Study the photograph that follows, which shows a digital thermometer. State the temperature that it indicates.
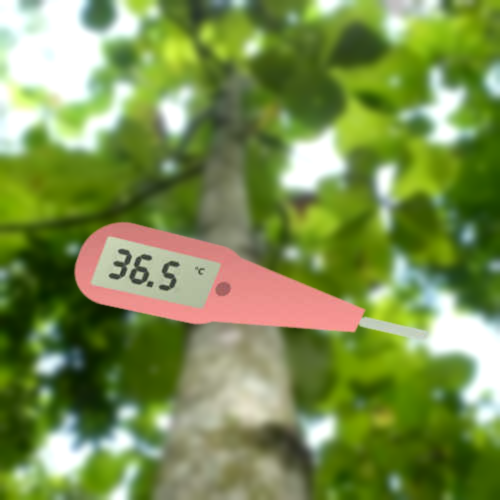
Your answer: 36.5 °C
